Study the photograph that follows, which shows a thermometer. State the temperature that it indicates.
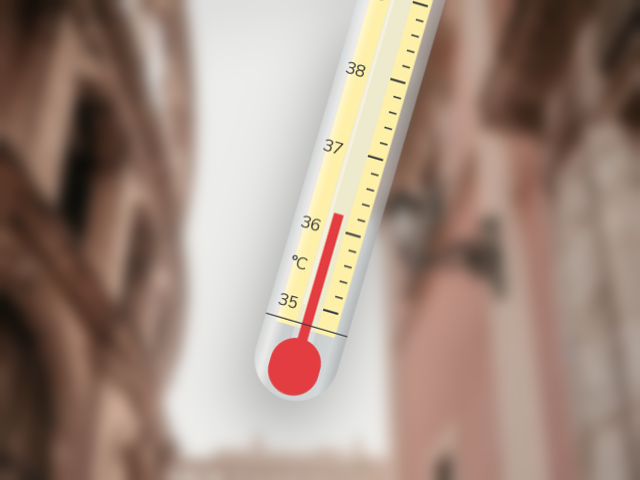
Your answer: 36.2 °C
